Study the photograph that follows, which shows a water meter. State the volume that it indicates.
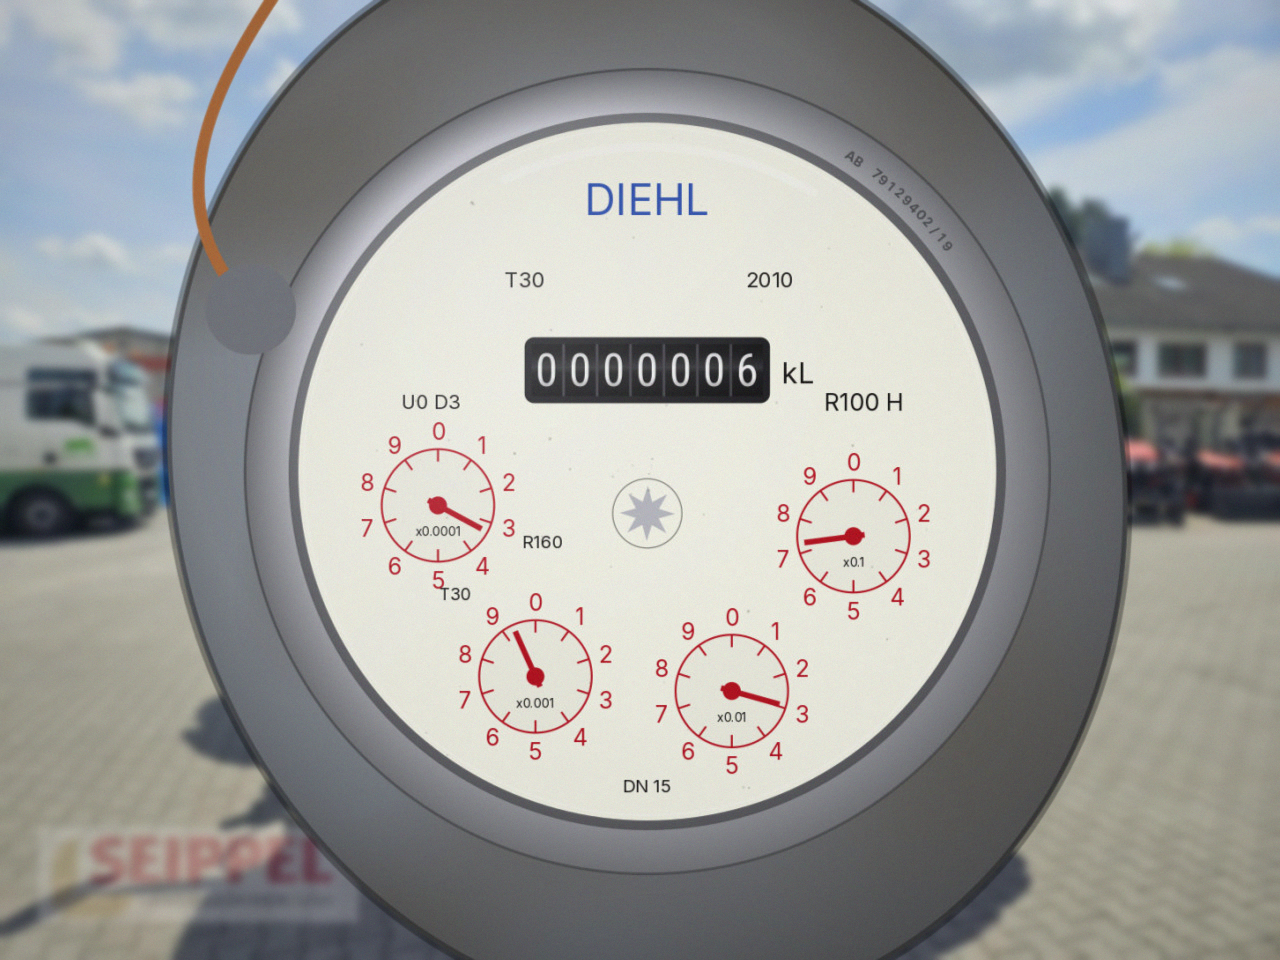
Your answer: 6.7293 kL
